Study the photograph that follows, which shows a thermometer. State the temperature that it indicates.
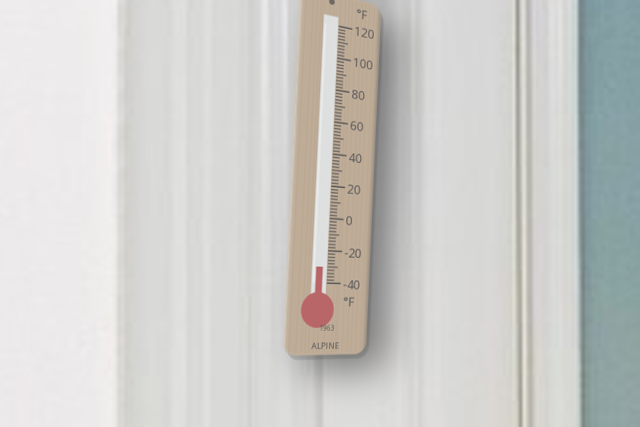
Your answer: -30 °F
